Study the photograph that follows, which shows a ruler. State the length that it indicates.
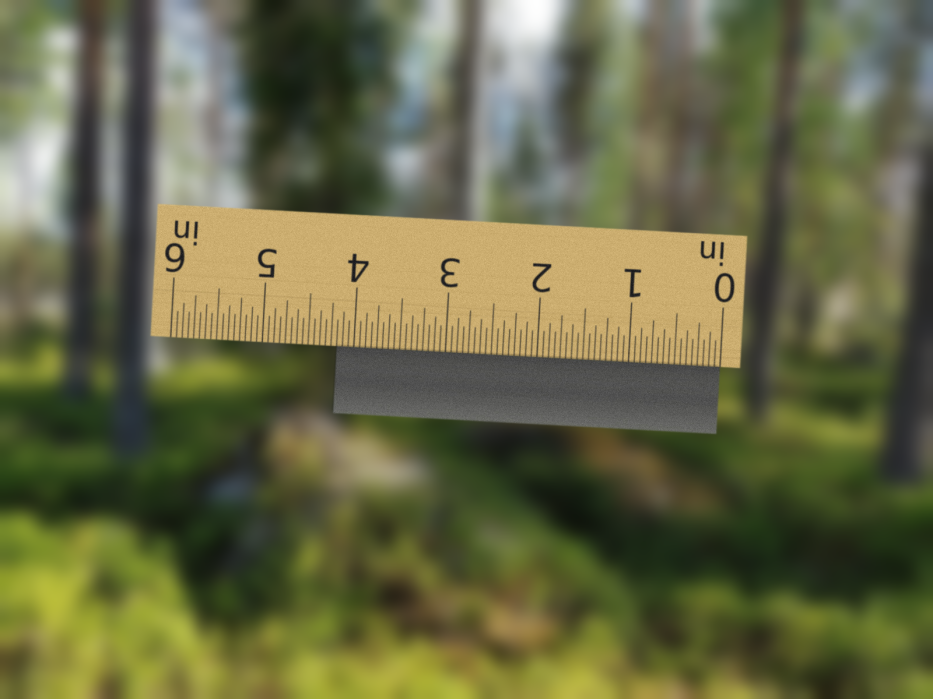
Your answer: 4.1875 in
